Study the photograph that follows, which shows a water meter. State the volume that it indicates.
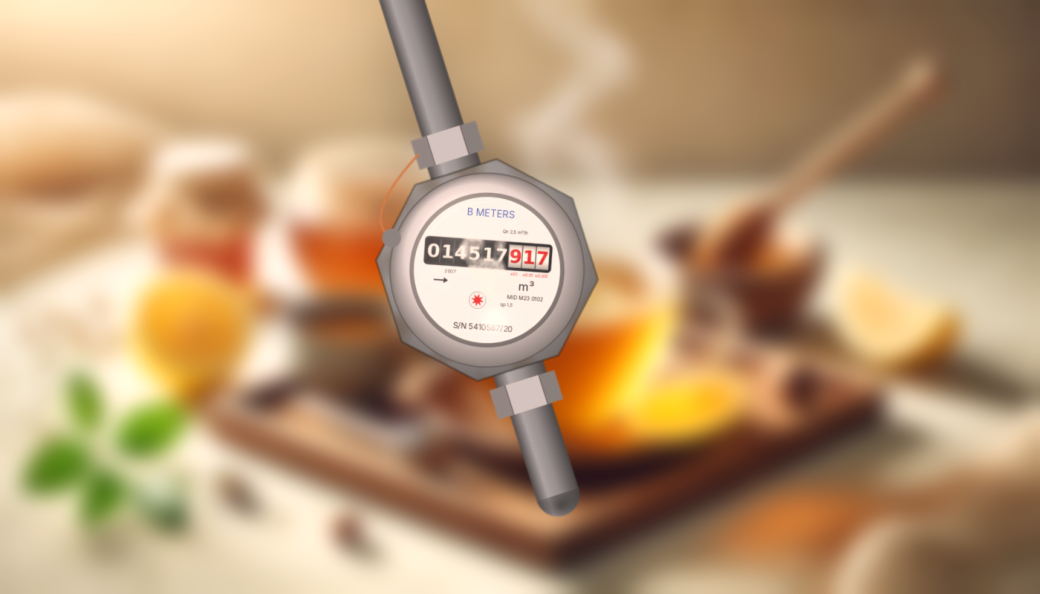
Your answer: 14517.917 m³
